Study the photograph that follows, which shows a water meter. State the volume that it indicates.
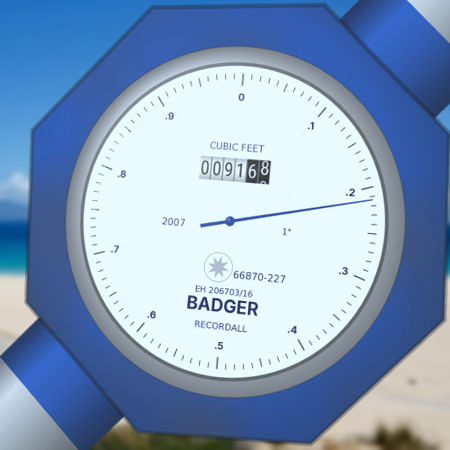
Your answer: 9168.21 ft³
